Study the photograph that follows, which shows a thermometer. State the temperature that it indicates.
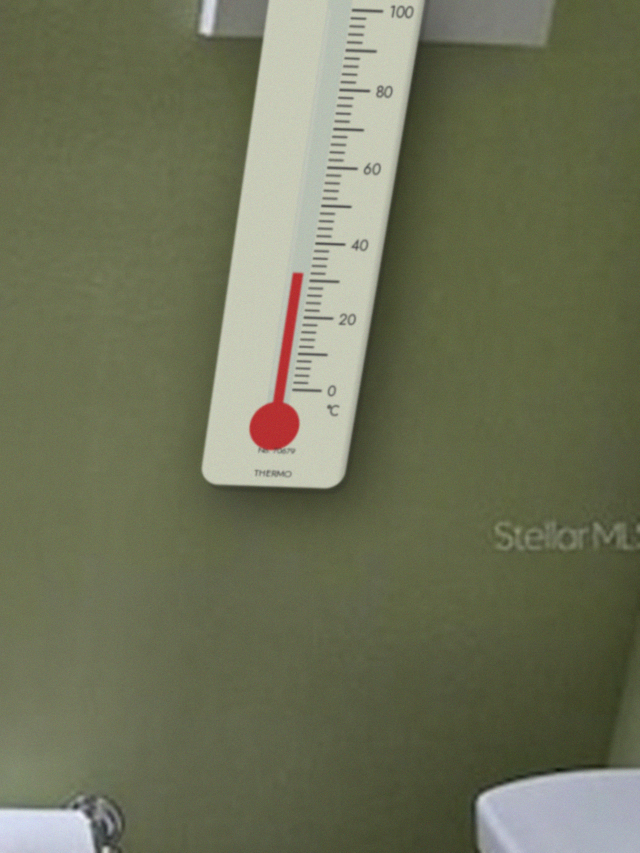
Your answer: 32 °C
